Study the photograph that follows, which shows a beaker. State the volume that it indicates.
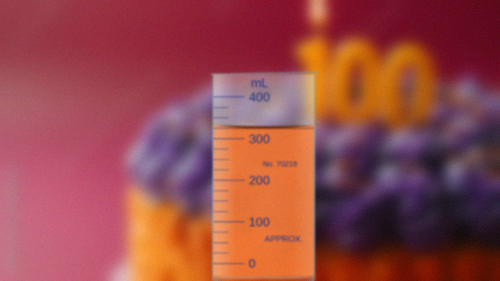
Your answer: 325 mL
